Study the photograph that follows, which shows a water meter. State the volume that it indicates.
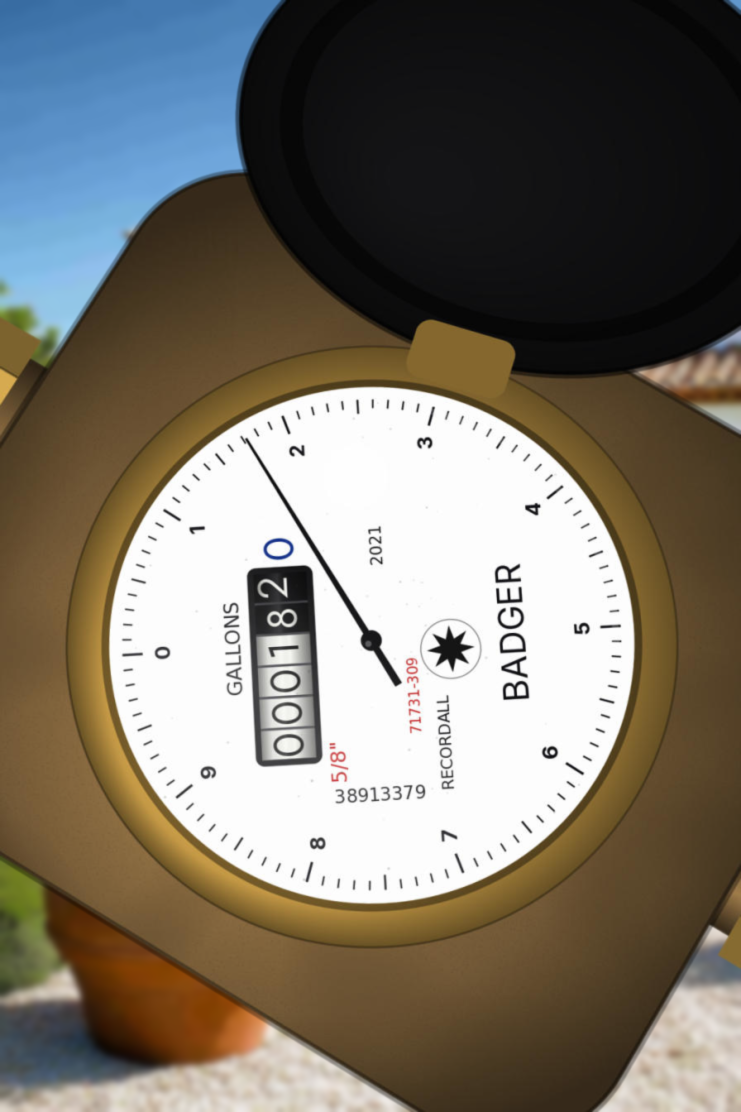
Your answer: 1821.7 gal
